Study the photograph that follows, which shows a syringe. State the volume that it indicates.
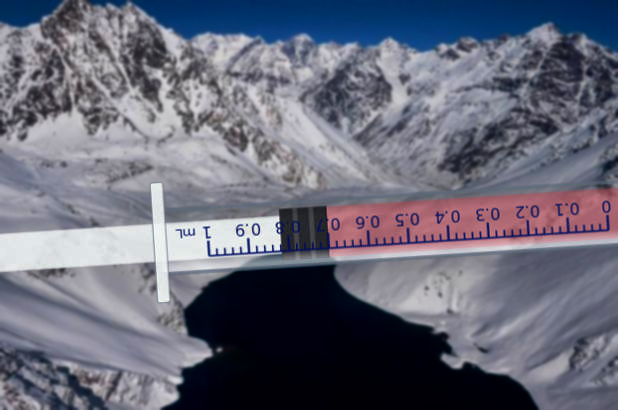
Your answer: 0.7 mL
